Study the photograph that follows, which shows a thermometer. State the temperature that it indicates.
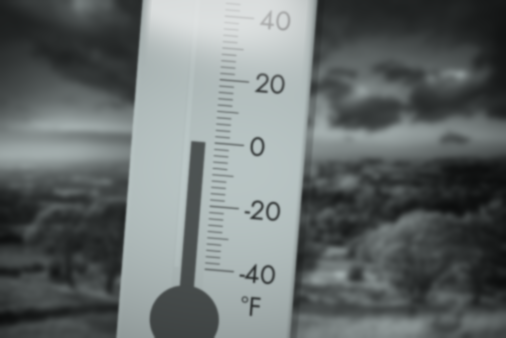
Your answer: 0 °F
